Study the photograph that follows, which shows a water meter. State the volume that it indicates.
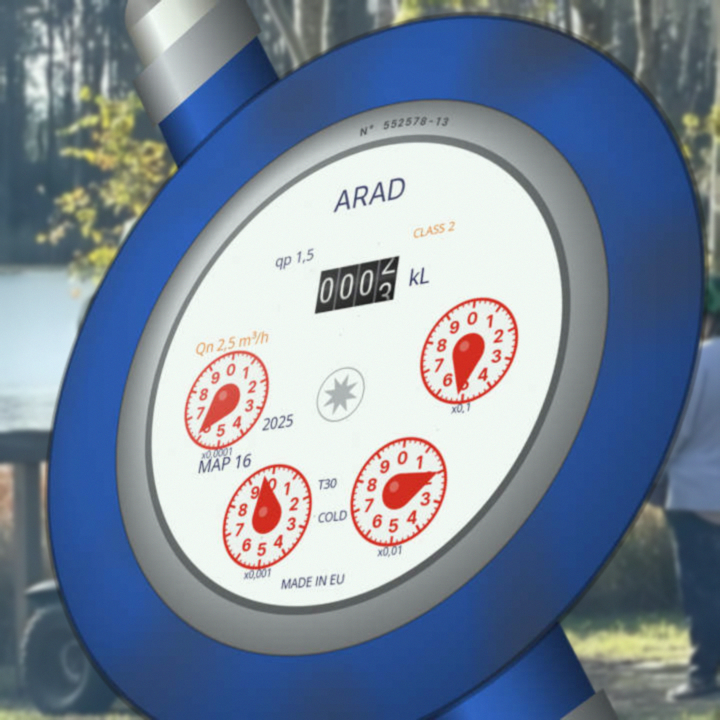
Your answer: 2.5196 kL
